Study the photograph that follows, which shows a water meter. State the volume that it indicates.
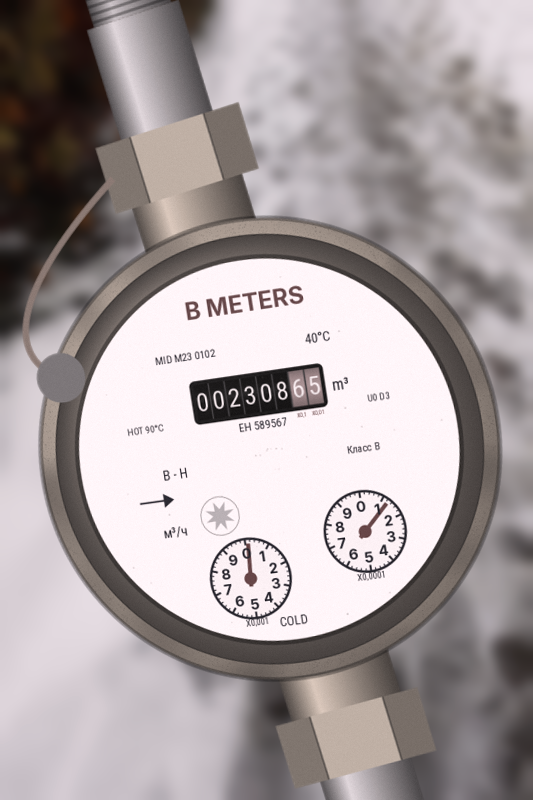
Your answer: 2308.6501 m³
